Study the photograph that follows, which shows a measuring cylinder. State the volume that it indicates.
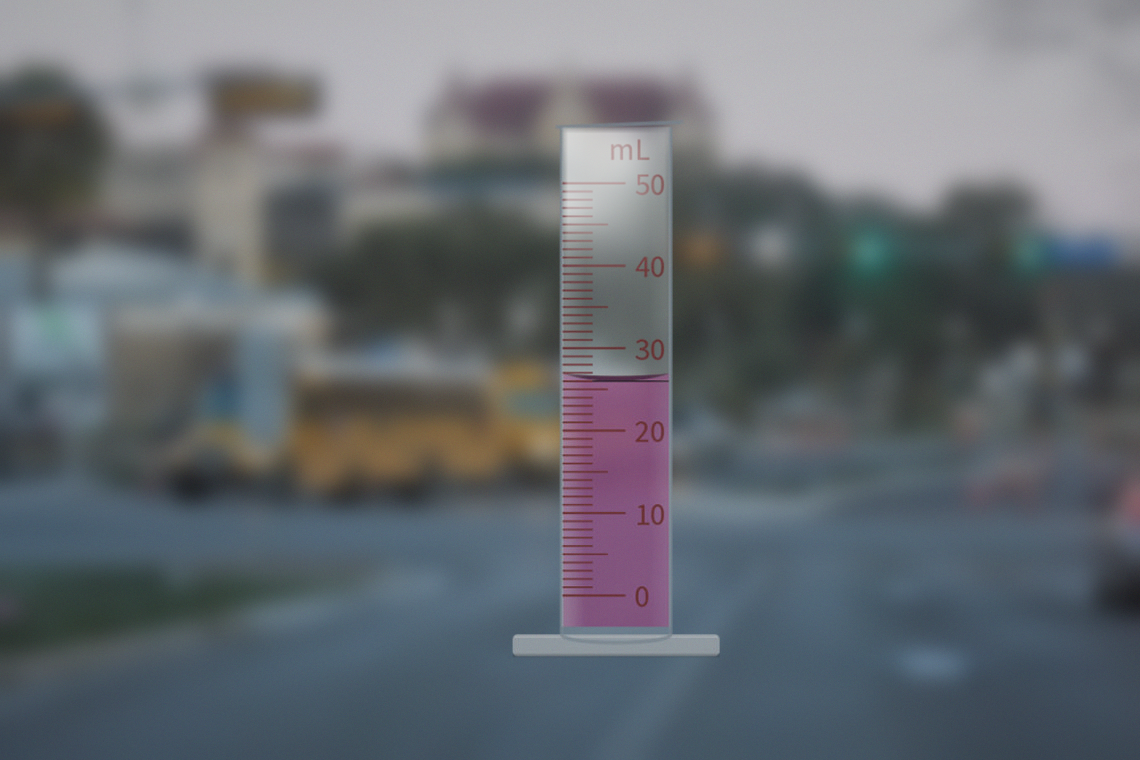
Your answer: 26 mL
